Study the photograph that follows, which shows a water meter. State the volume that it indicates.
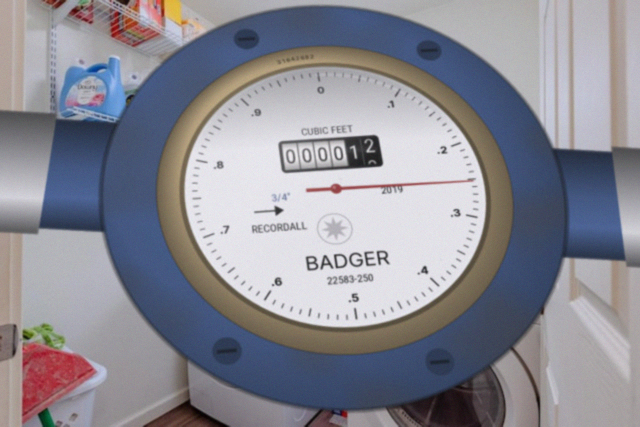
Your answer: 12.25 ft³
